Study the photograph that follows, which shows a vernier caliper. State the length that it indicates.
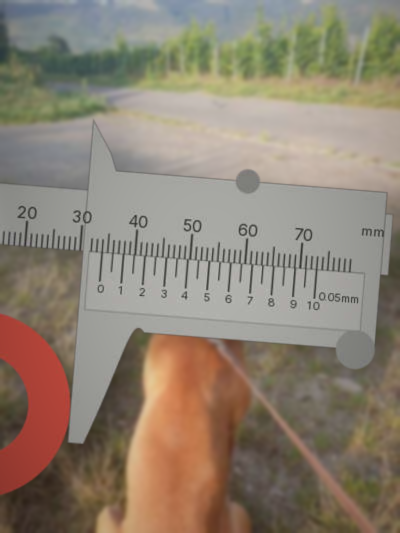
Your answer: 34.0 mm
